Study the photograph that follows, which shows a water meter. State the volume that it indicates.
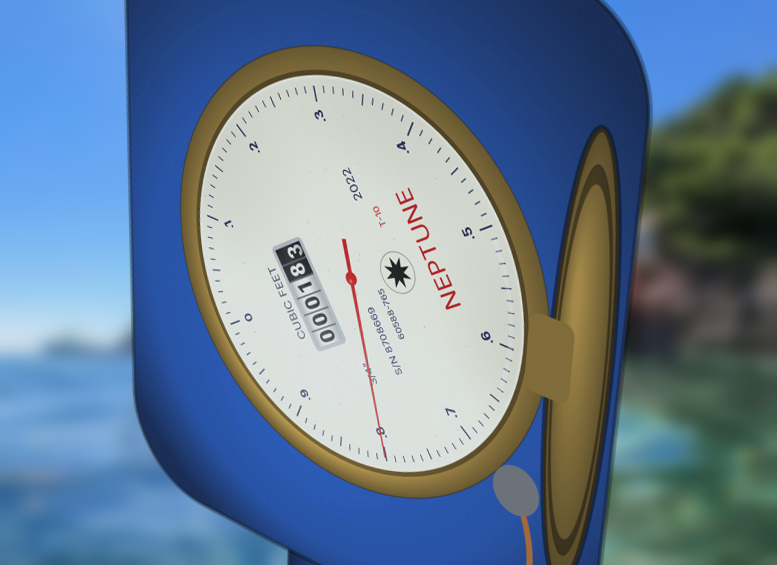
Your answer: 182.80 ft³
